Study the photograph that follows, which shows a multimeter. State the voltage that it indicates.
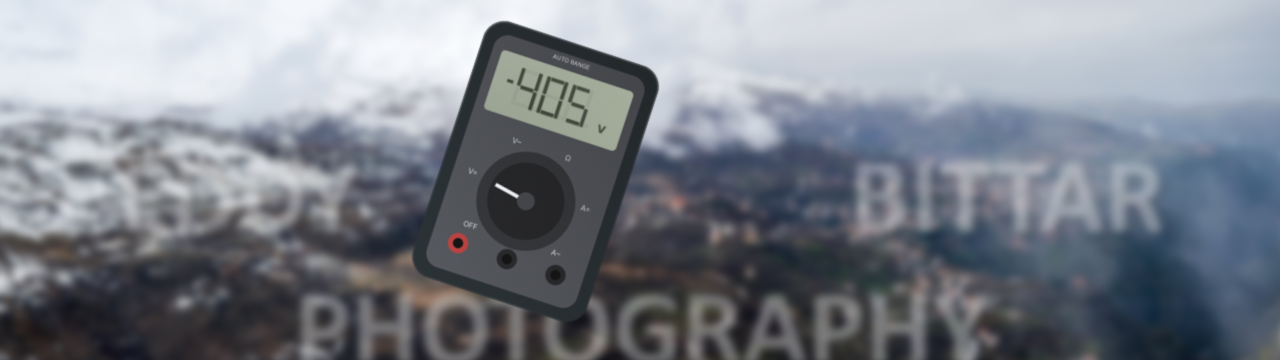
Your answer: -405 V
